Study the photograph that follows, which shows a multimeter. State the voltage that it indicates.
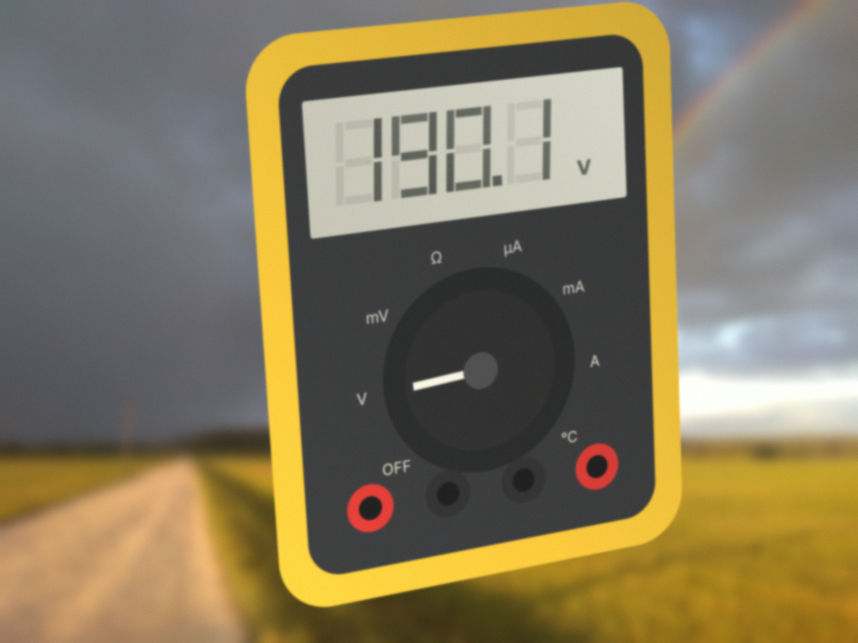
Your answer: 190.1 V
